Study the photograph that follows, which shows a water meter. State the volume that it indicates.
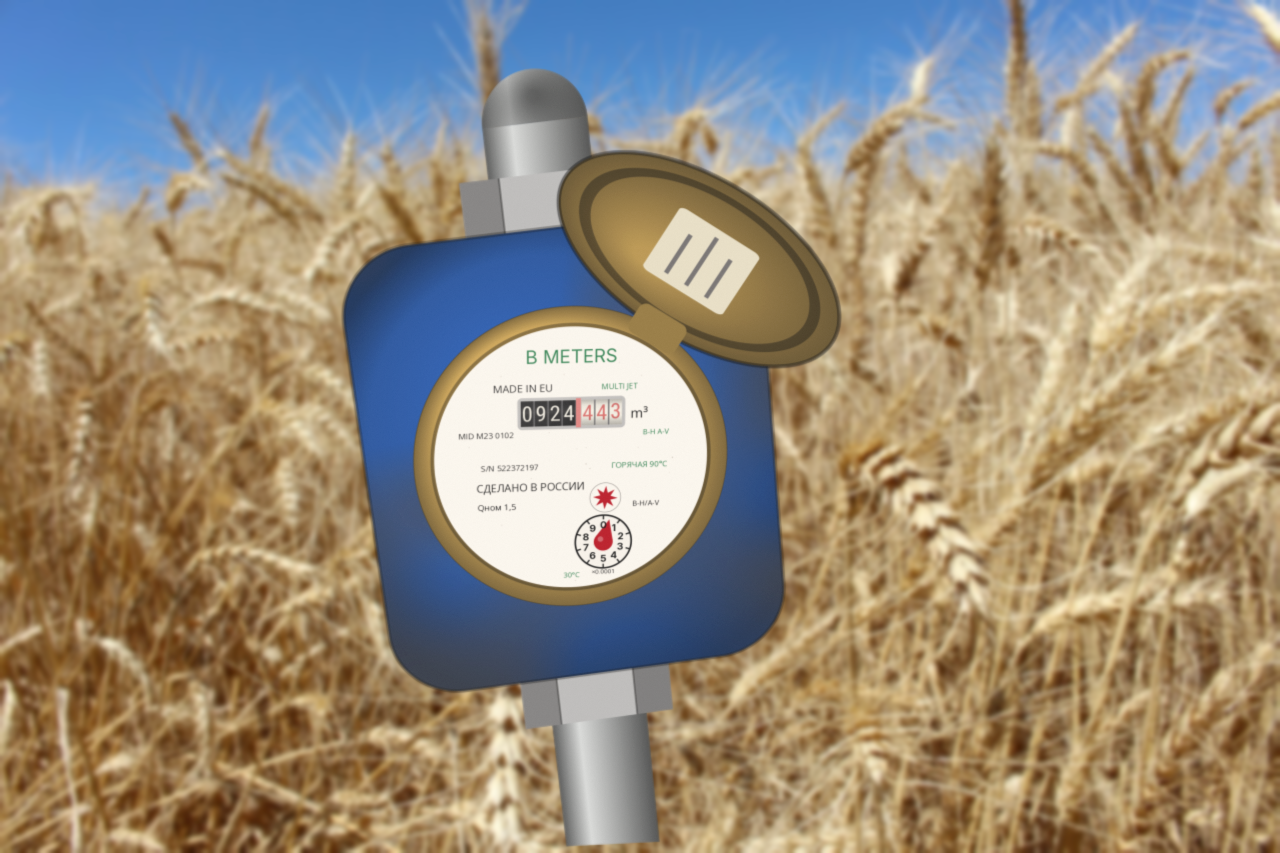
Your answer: 924.4430 m³
